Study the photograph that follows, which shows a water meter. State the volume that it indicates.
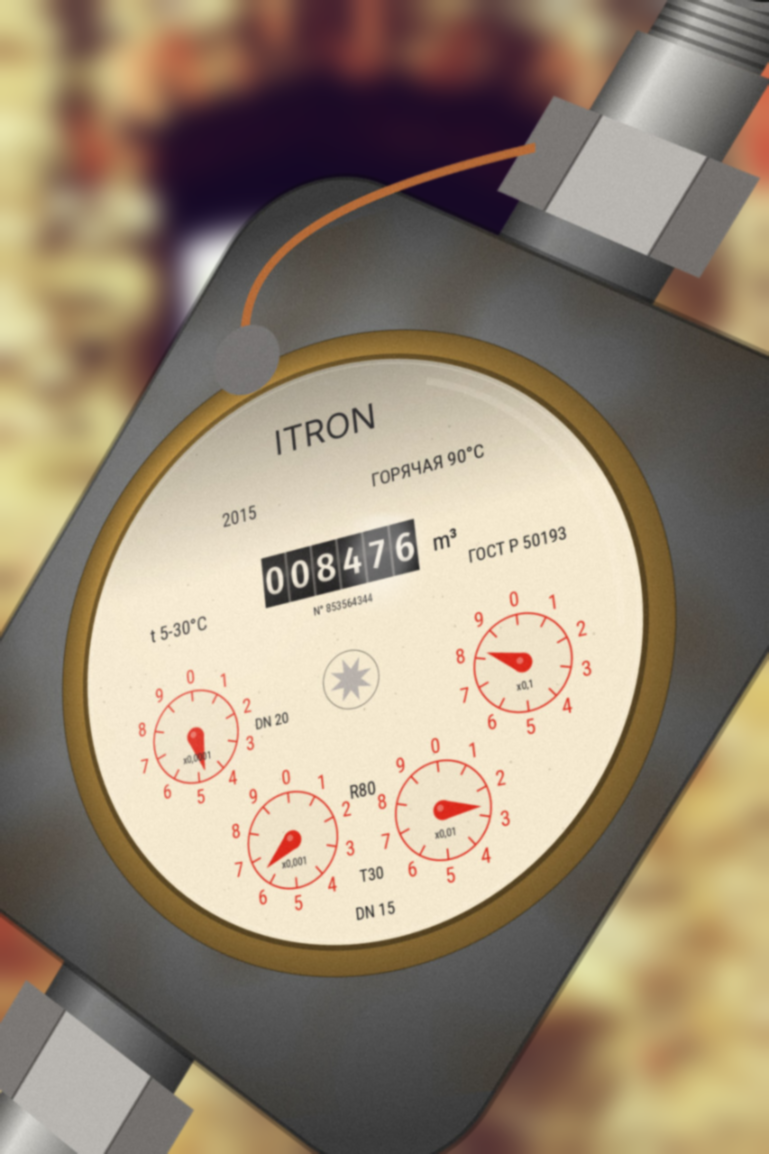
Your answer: 8476.8264 m³
